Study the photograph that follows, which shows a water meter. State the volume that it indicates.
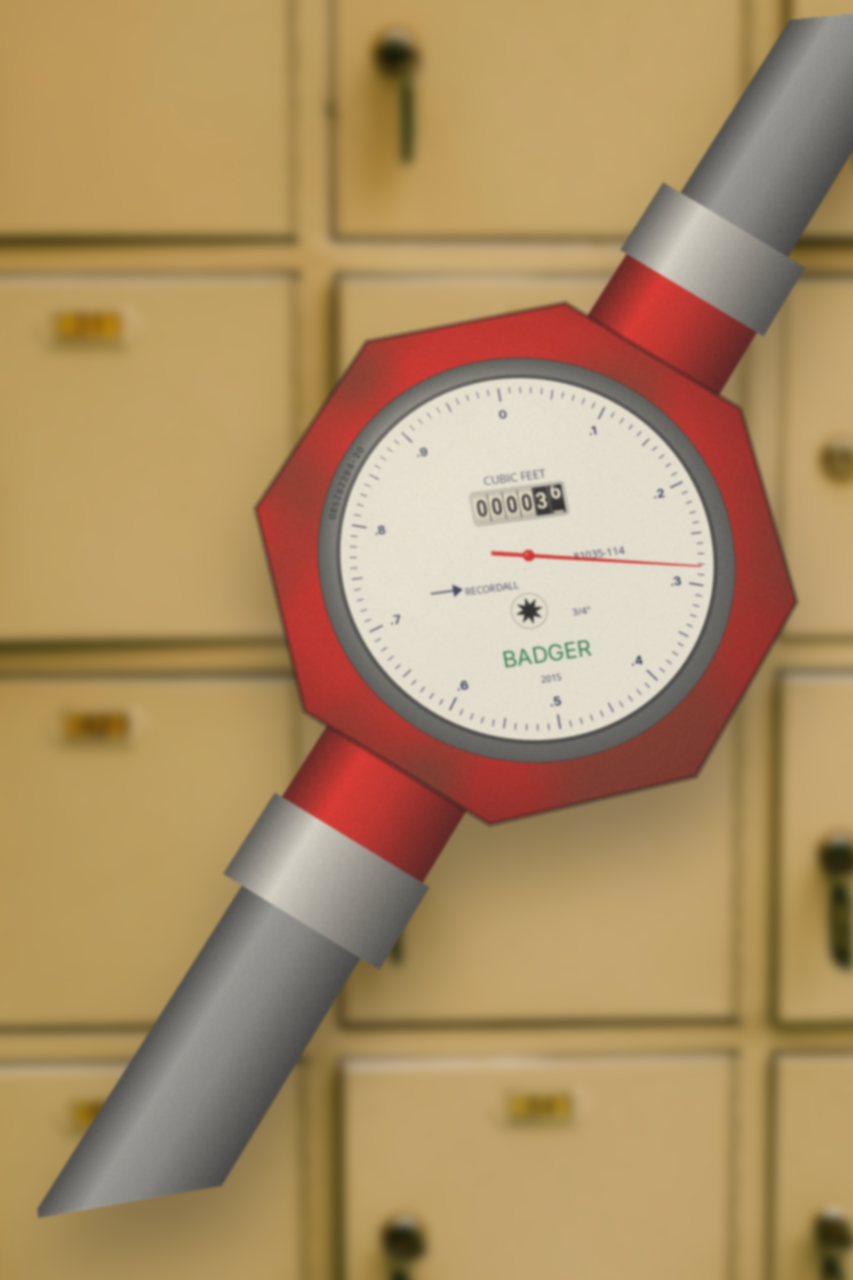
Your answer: 36.28 ft³
